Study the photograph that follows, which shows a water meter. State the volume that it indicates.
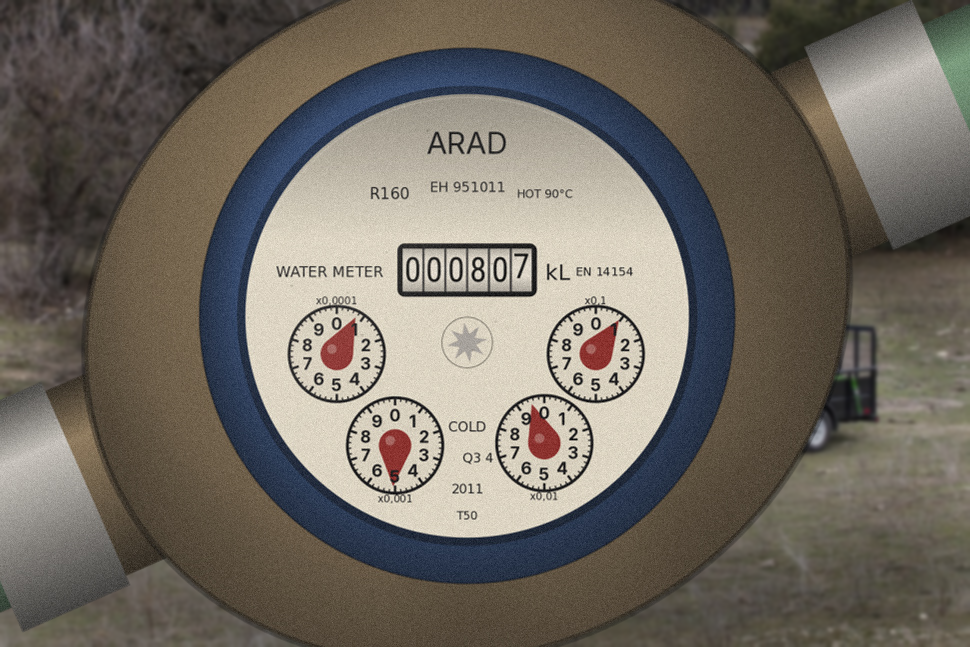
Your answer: 807.0950 kL
